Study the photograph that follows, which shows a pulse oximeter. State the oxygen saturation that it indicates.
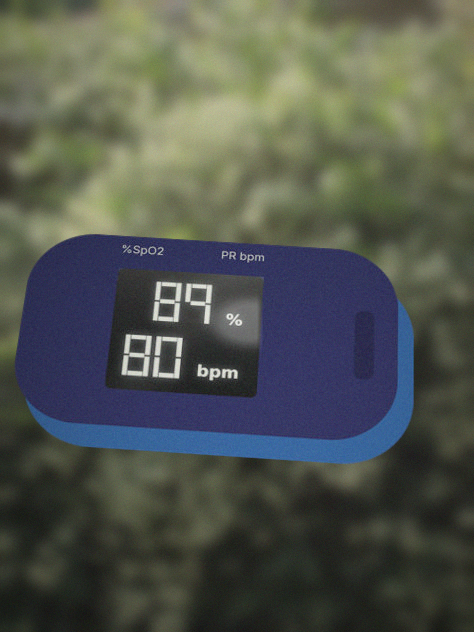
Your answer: 89 %
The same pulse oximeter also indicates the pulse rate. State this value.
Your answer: 80 bpm
